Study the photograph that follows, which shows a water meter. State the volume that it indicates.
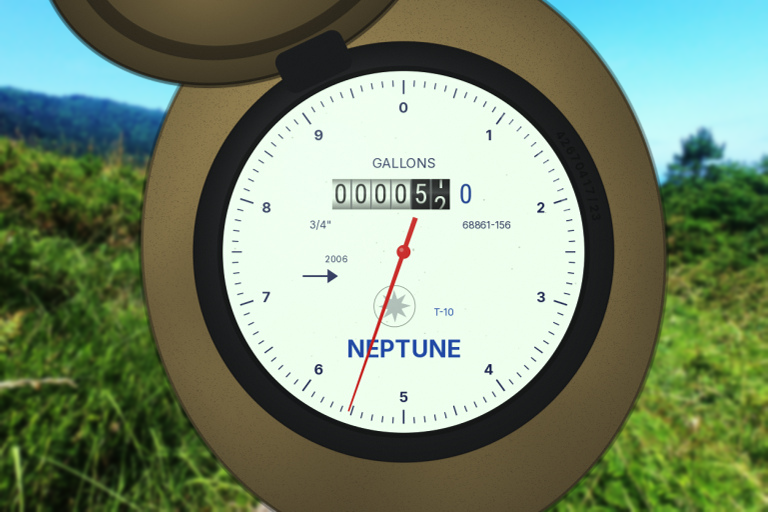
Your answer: 515.5 gal
